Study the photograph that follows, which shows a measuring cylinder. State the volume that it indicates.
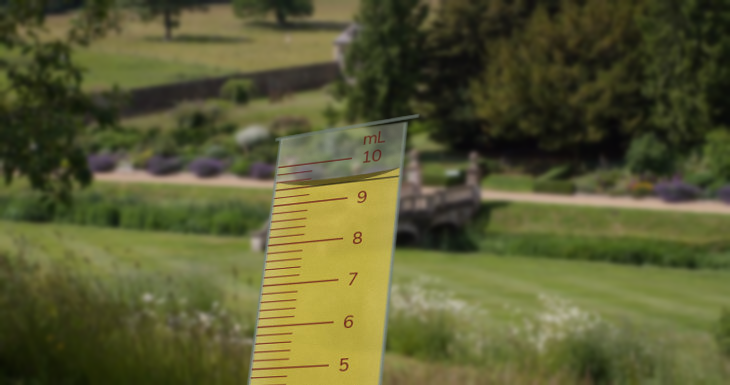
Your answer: 9.4 mL
